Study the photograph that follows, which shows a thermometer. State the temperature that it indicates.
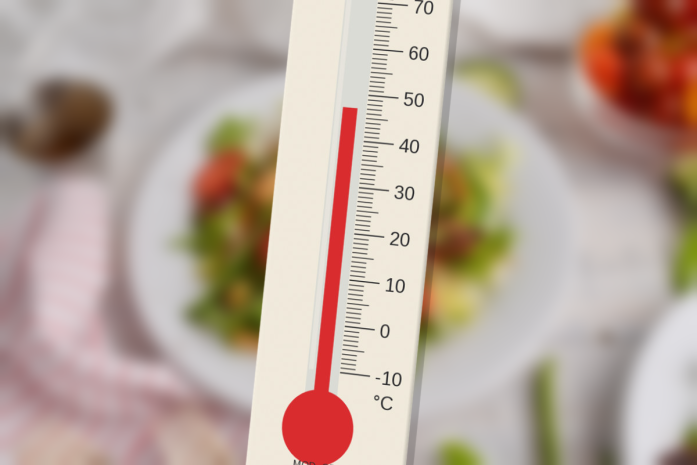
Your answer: 47 °C
